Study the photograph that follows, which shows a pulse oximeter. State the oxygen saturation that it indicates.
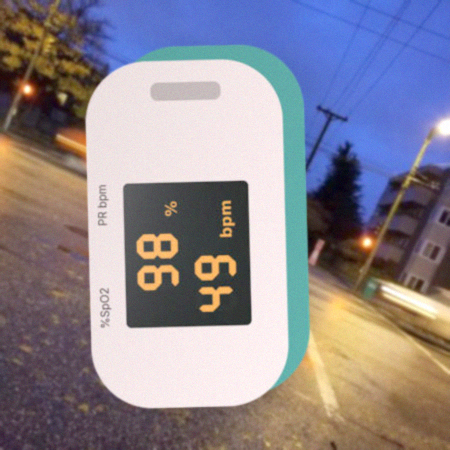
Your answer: 98 %
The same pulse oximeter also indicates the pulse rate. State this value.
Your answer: 49 bpm
